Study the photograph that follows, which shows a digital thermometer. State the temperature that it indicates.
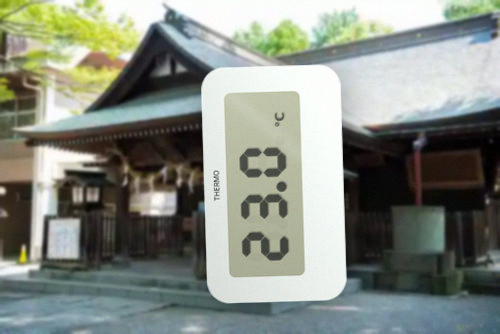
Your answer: 23.0 °C
